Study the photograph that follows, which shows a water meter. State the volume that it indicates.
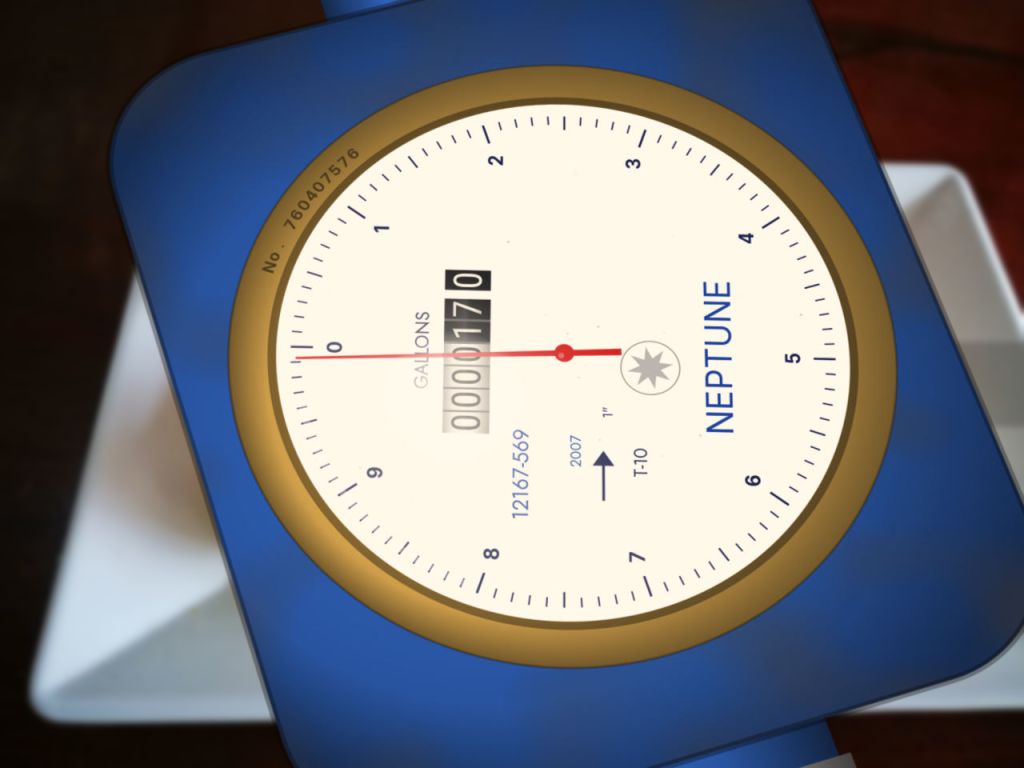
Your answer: 169.9 gal
